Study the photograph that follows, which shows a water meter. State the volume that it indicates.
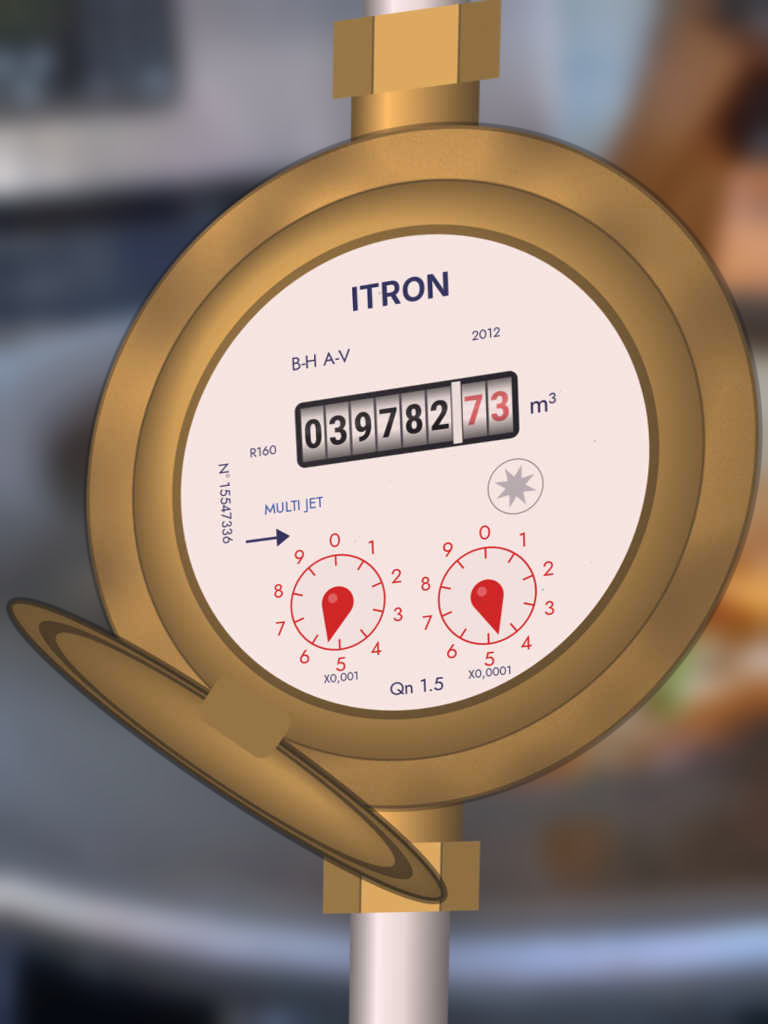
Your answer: 39782.7354 m³
